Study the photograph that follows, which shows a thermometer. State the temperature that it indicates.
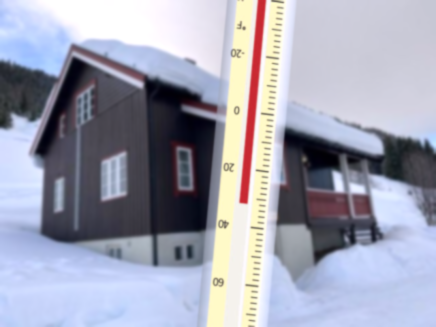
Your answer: 32 °F
